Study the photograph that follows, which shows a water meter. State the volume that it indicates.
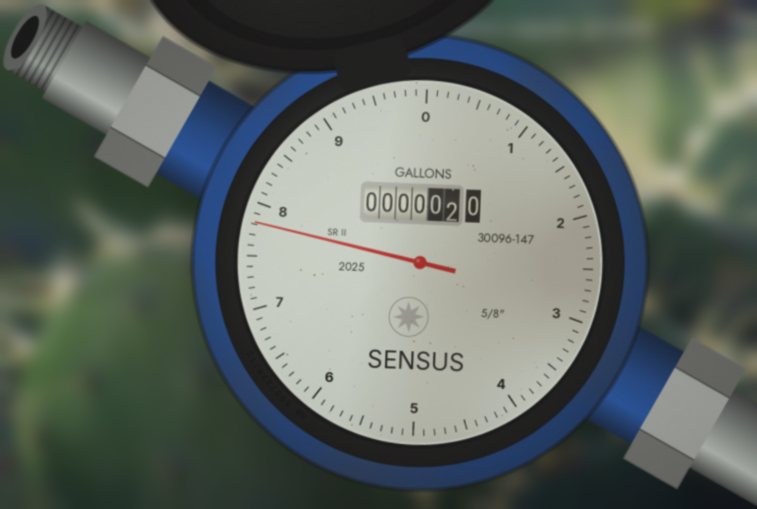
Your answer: 17.8 gal
